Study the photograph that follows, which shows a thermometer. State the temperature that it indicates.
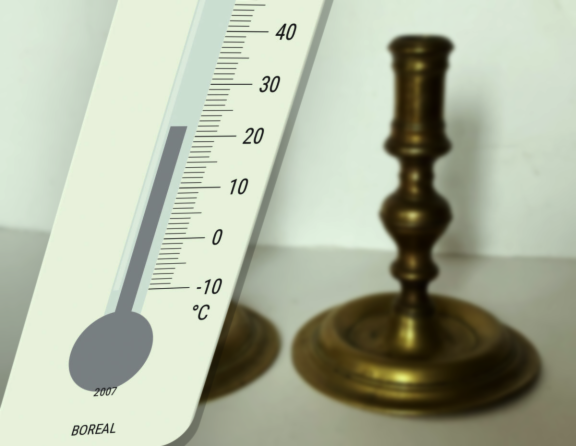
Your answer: 22 °C
